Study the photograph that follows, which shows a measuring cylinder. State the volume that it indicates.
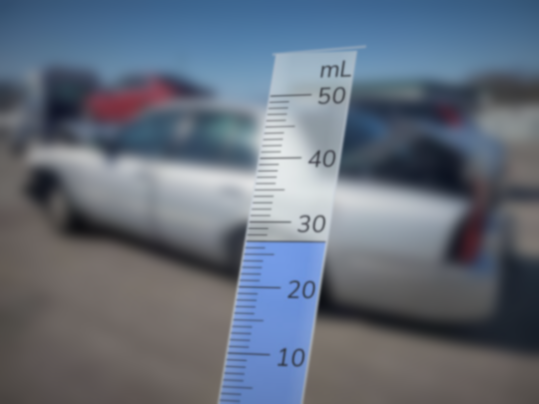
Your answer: 27 mL
